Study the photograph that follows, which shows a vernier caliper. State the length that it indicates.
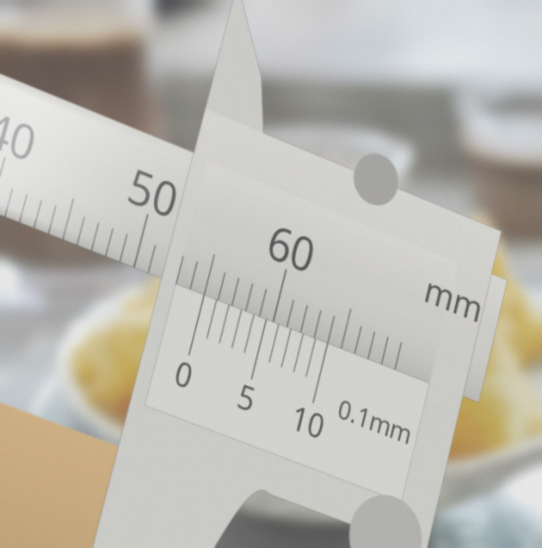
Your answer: 55.0 mm
